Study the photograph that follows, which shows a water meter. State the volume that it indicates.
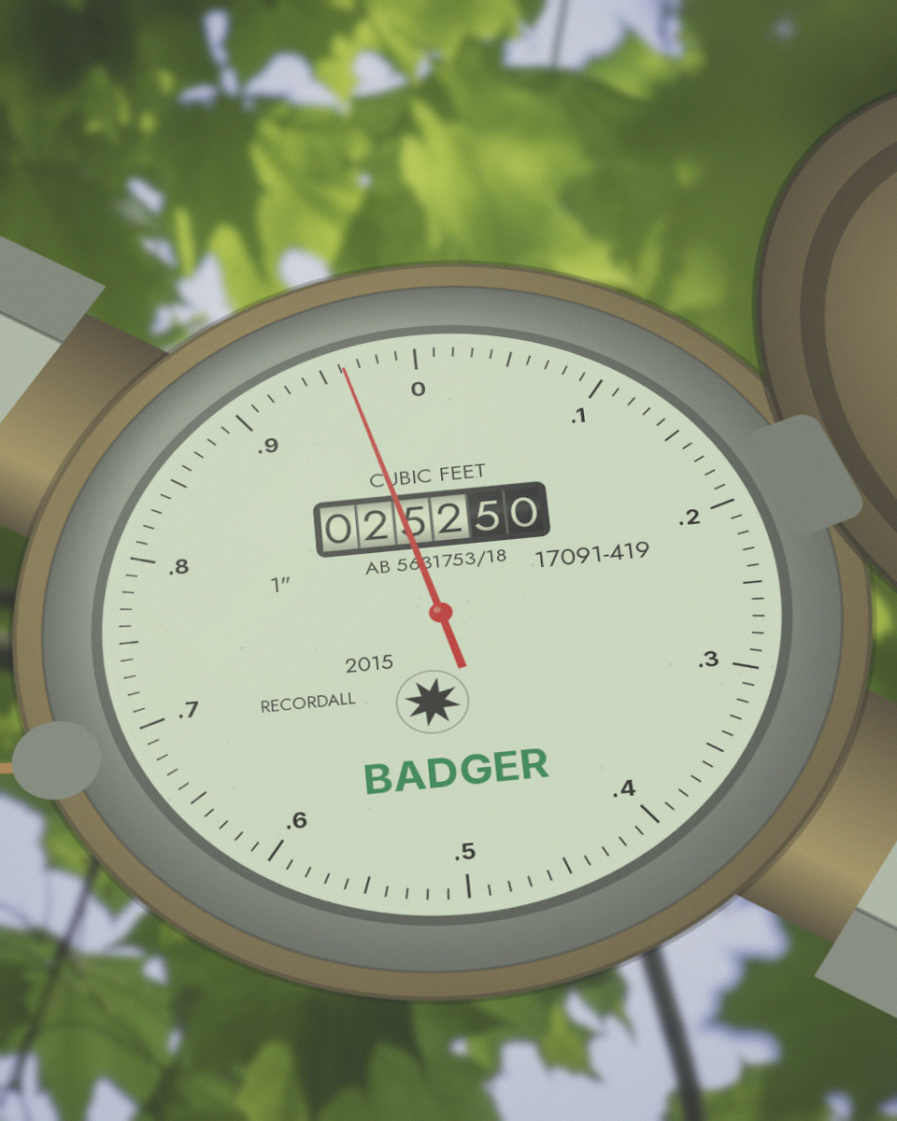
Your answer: 25249.96 ft³
